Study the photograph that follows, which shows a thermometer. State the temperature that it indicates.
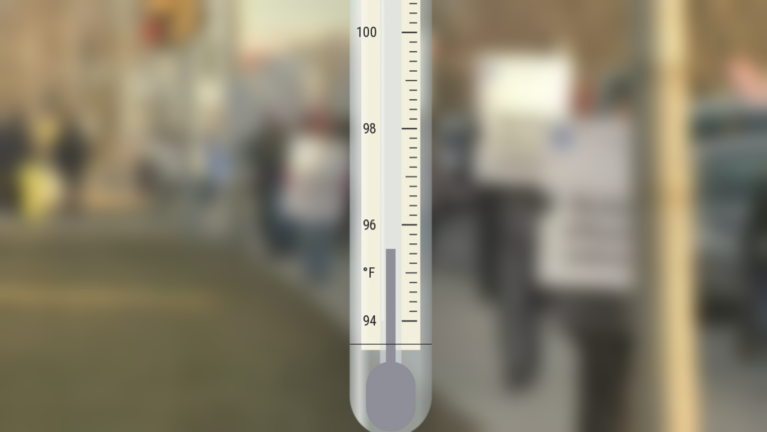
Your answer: 95.5 °F
